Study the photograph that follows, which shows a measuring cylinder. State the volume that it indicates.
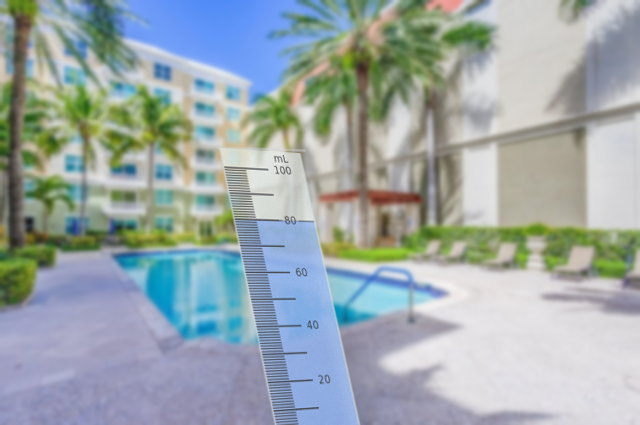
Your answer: 80 mL
